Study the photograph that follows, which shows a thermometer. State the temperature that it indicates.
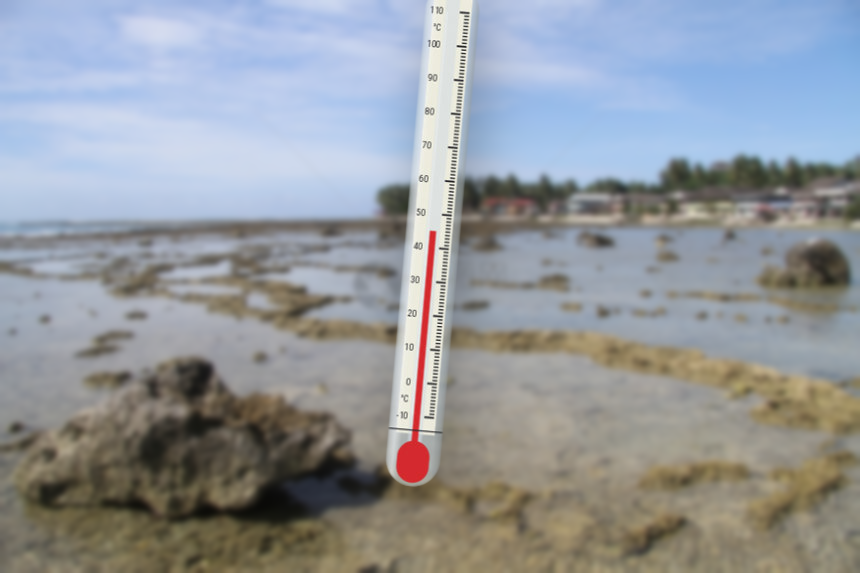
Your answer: 45 °C
